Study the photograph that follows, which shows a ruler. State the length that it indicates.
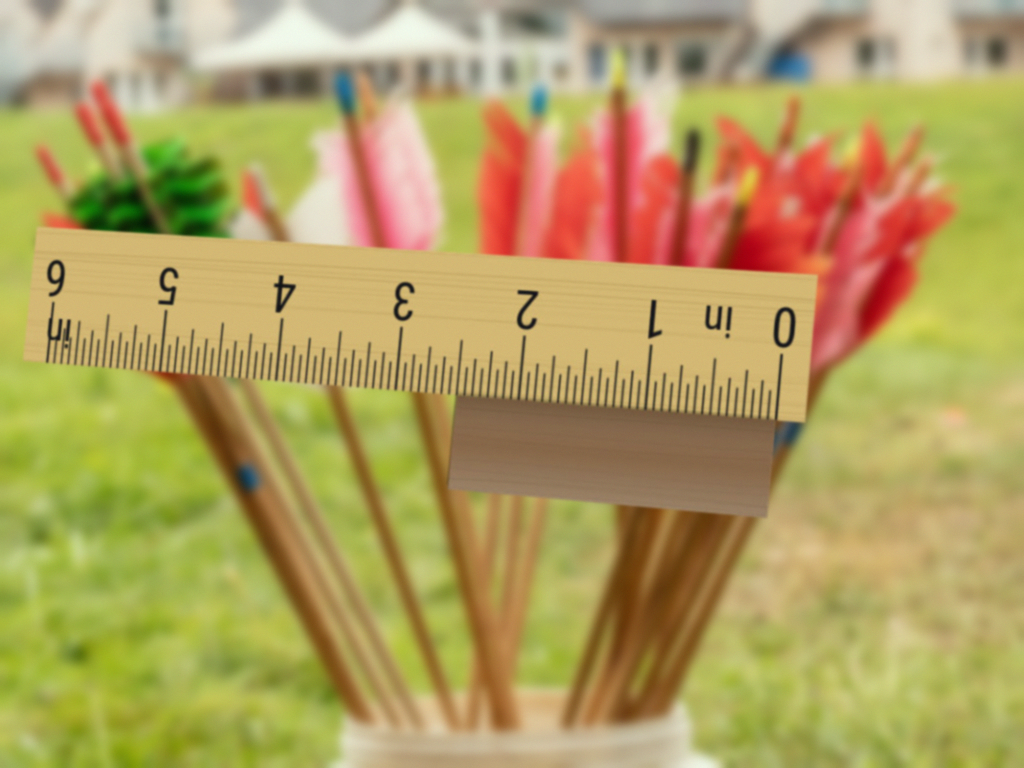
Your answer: 2.5 in
